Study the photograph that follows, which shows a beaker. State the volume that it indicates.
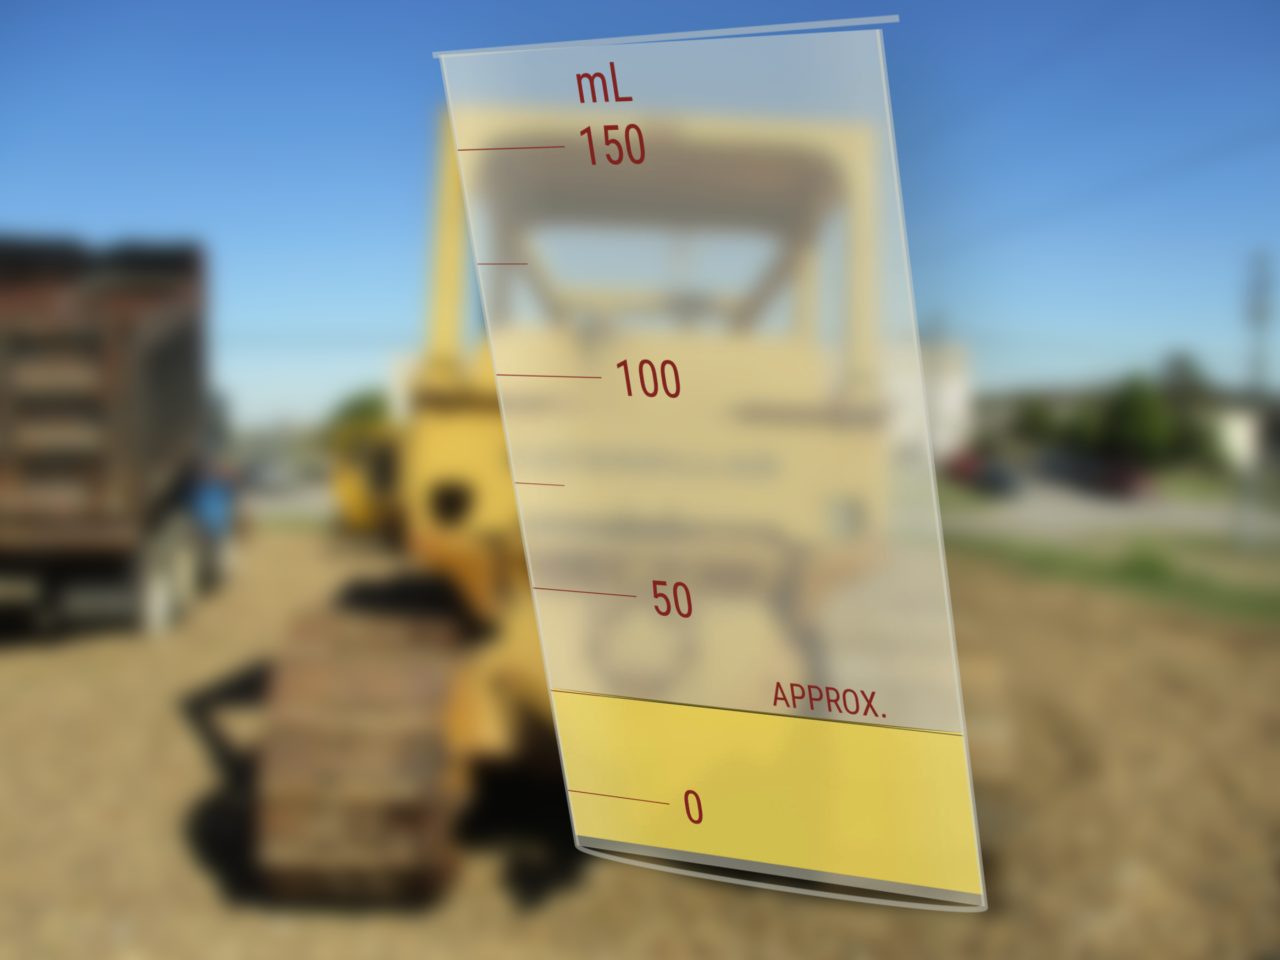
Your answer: 25 mL
